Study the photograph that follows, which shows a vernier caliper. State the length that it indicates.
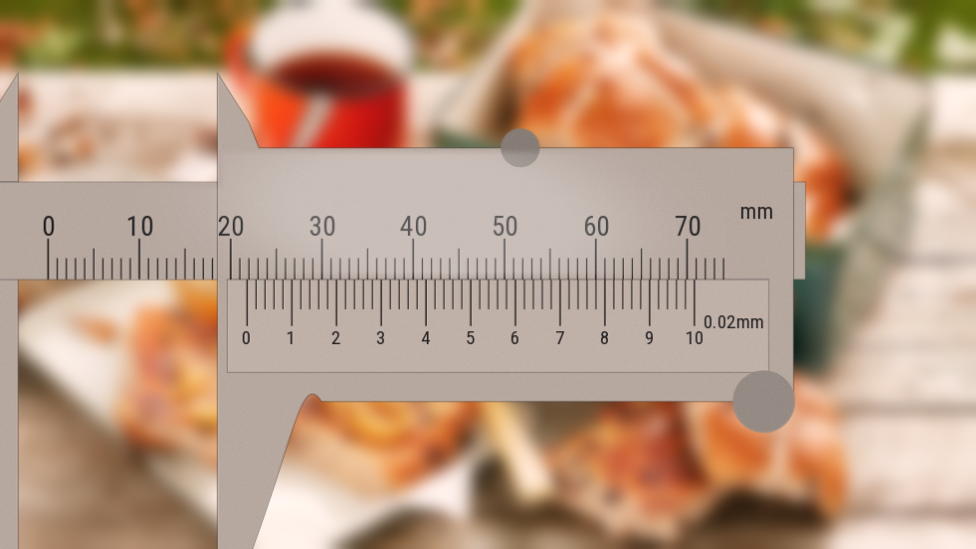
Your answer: 21.8 mm
